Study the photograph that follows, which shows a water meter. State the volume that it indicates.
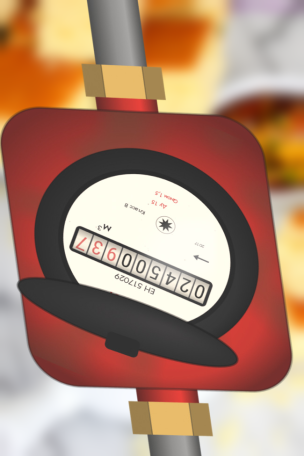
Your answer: 24500.937 m³
